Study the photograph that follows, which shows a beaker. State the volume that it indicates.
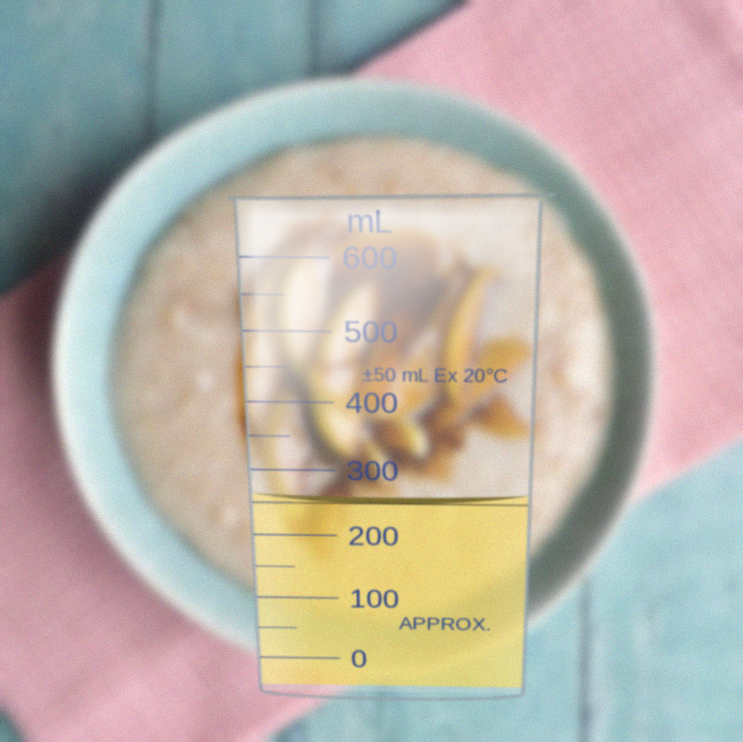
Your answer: 250 mL
